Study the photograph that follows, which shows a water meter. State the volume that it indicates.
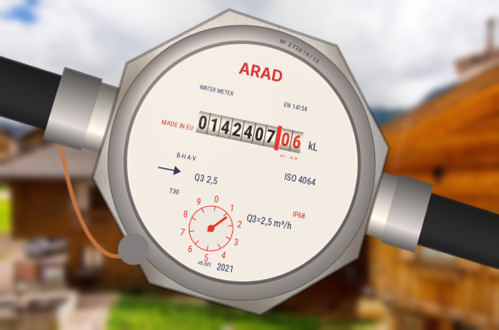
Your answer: 142407.061 kL
